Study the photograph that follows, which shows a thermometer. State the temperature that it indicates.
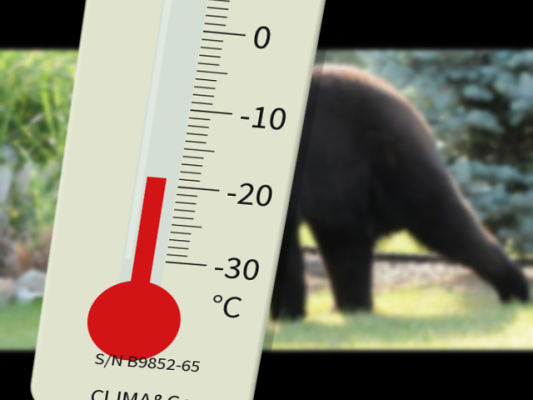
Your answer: -19 °C
